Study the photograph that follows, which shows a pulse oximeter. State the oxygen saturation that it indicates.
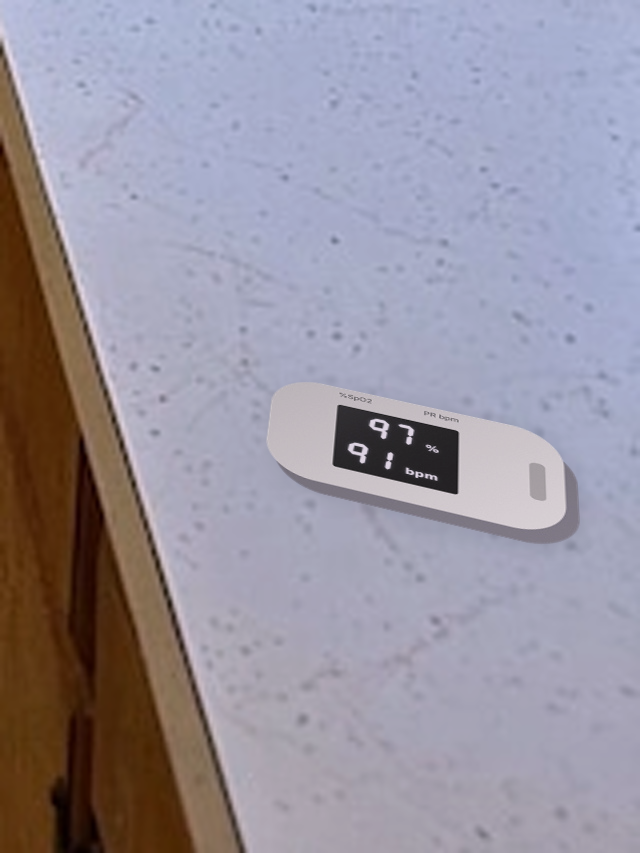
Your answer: 97 %
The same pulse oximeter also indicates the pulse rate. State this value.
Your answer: 91 bpm
